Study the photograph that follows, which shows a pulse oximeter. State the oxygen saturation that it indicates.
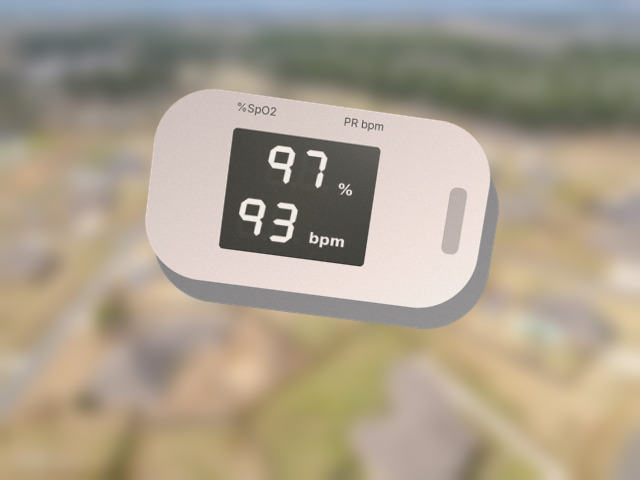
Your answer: 97 %
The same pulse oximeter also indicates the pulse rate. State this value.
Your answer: 93 bpm
